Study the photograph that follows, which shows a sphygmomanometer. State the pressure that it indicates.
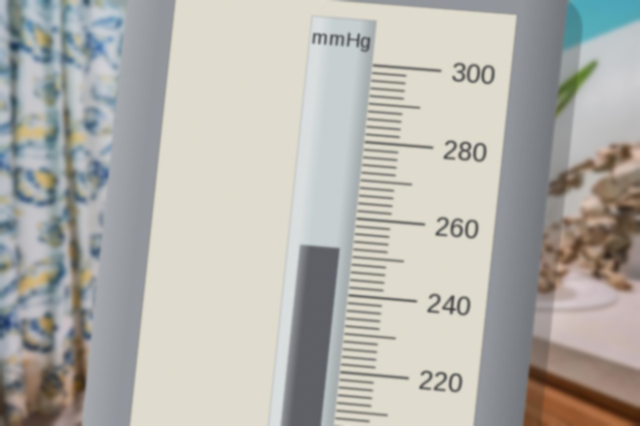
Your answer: 252 mmHg
